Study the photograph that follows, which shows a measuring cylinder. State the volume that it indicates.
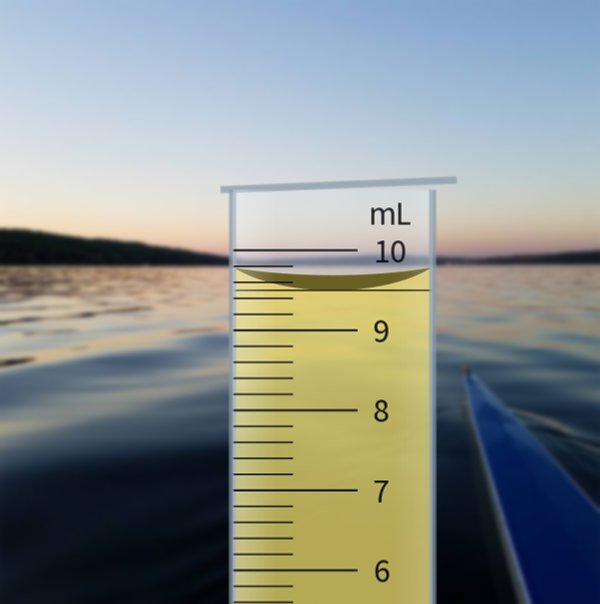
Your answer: 9.5 mL
